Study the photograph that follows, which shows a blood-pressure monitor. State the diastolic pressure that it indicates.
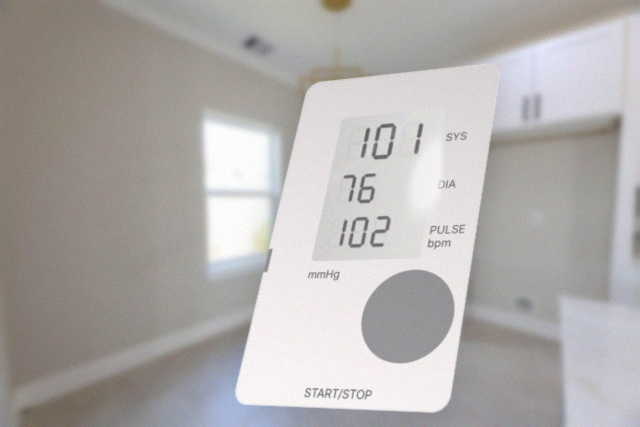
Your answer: 76 mmHg
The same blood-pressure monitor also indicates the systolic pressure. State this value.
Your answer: 101 mmHg
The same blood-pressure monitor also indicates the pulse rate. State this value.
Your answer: 102 bpm
